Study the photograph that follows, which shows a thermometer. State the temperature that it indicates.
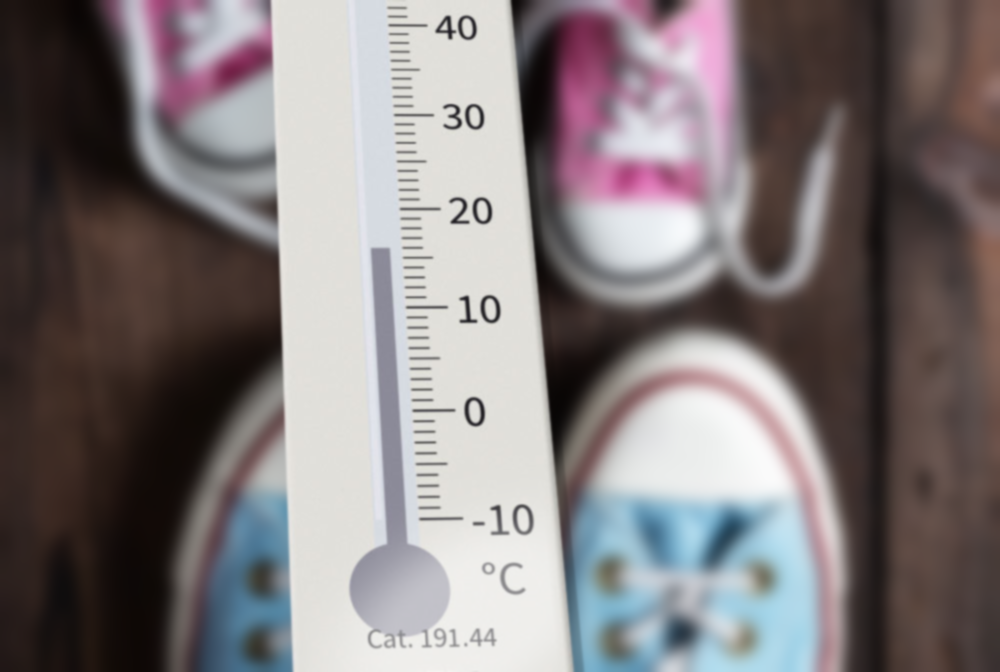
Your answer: 16 °C
